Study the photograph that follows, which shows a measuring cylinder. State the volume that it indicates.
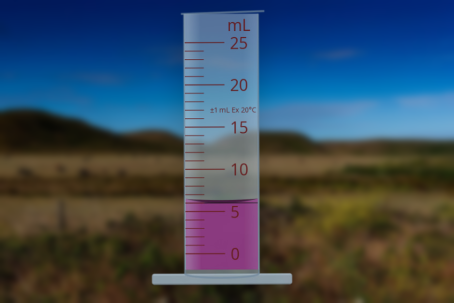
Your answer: 6 mL
